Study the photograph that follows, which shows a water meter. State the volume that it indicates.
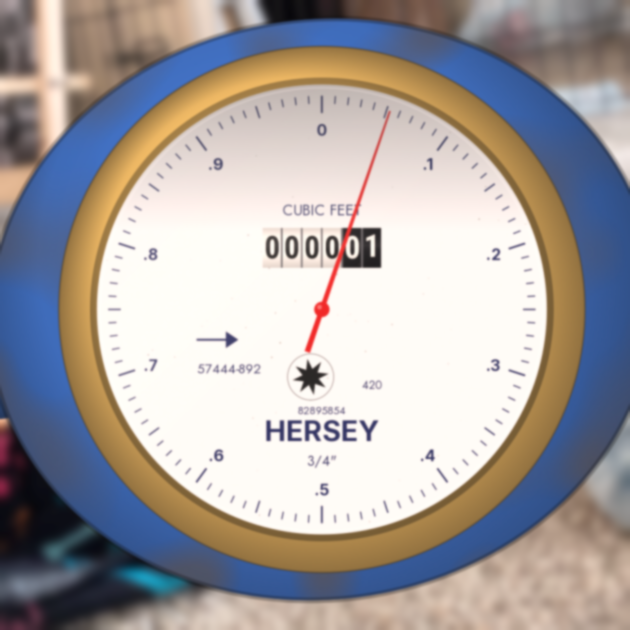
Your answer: 1.05 ft³
